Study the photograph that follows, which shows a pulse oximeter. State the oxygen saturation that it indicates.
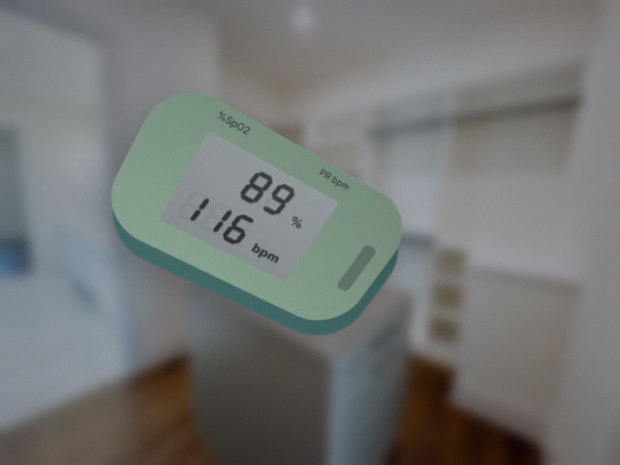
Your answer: 89 %
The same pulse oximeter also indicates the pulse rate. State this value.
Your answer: 116 bpm
